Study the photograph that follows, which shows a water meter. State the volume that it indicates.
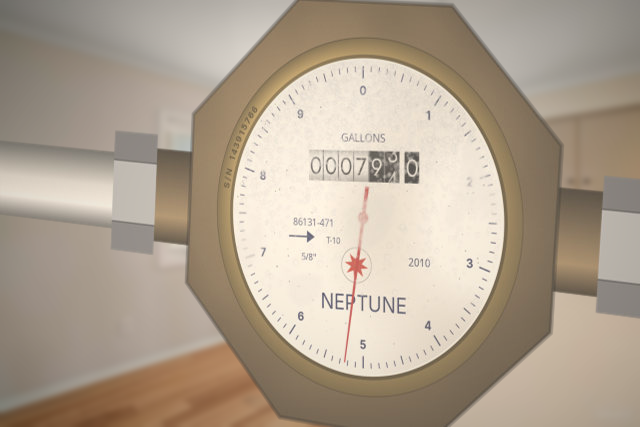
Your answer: 7935.2 gal
